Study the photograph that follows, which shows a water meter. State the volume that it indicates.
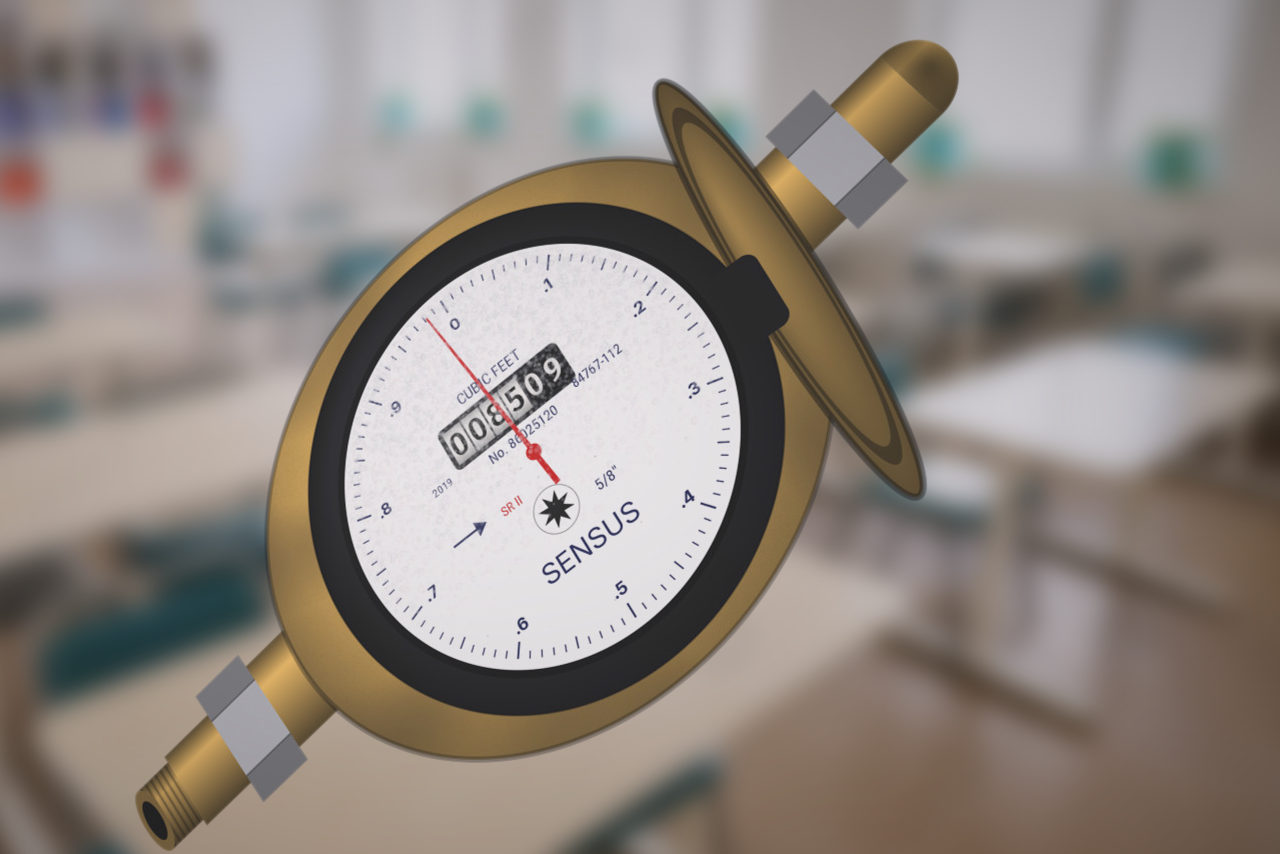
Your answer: 8508.98 ft³
